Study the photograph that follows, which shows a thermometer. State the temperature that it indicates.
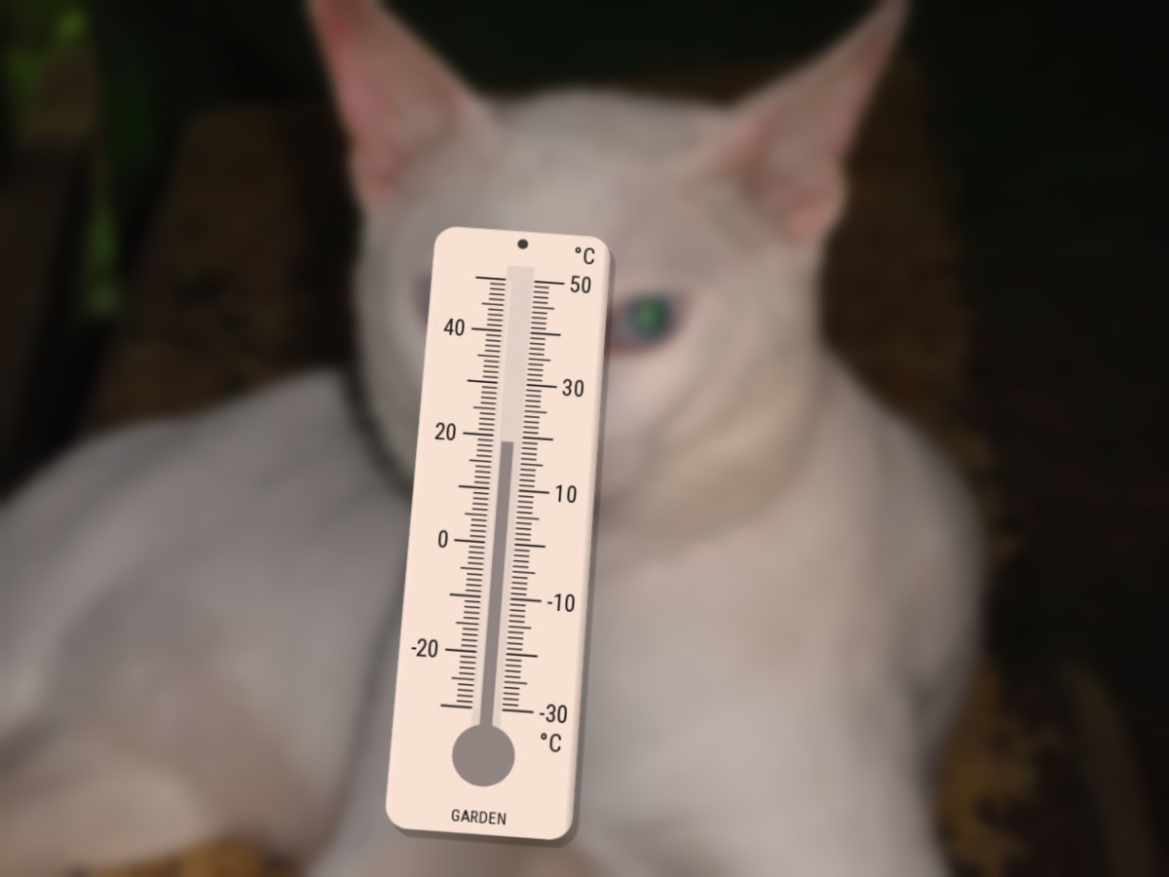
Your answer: 19 °C
